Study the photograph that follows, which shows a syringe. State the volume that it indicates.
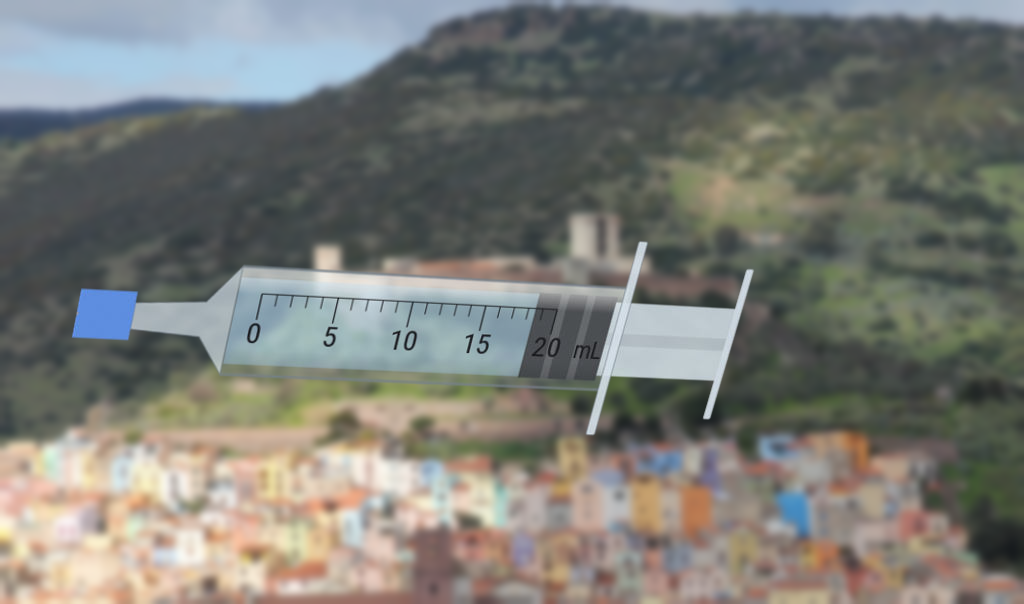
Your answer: 18.5 mL
